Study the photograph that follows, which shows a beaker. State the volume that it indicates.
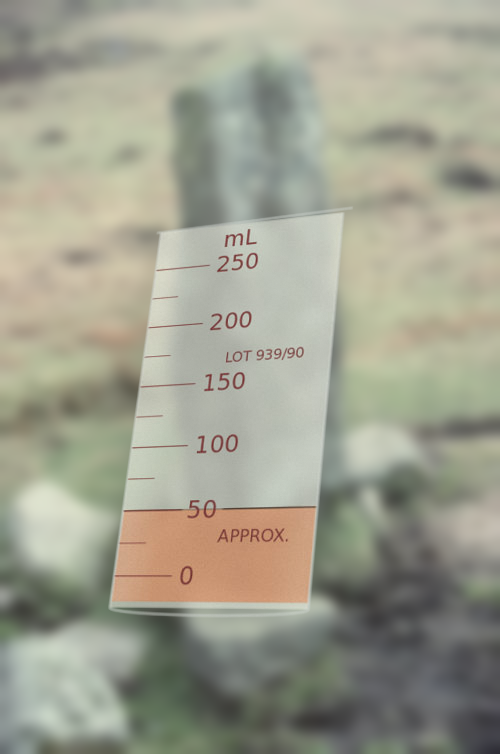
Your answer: 50 mL
